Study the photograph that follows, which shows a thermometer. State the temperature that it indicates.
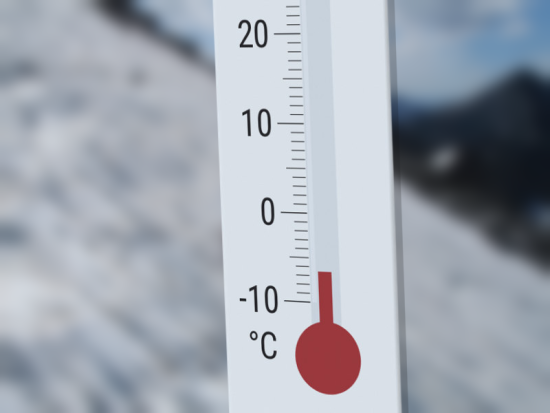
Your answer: -6.5 °C
